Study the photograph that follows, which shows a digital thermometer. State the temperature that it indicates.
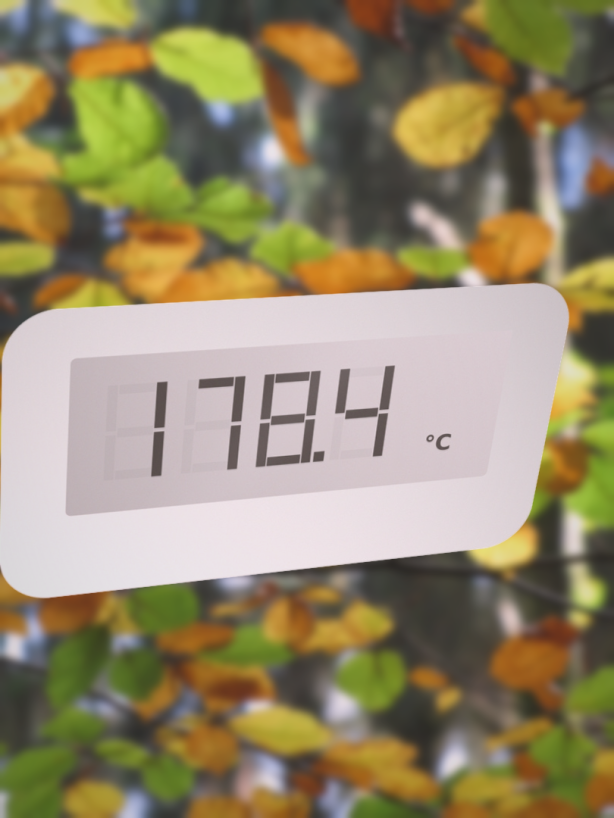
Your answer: 178.4 °C
